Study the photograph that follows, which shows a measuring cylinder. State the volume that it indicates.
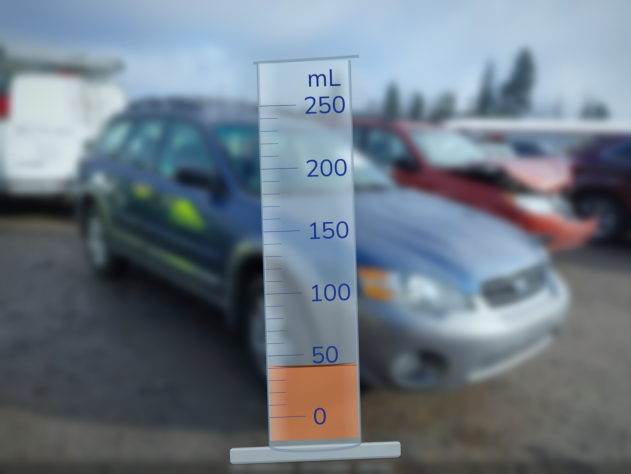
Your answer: 40 mL
